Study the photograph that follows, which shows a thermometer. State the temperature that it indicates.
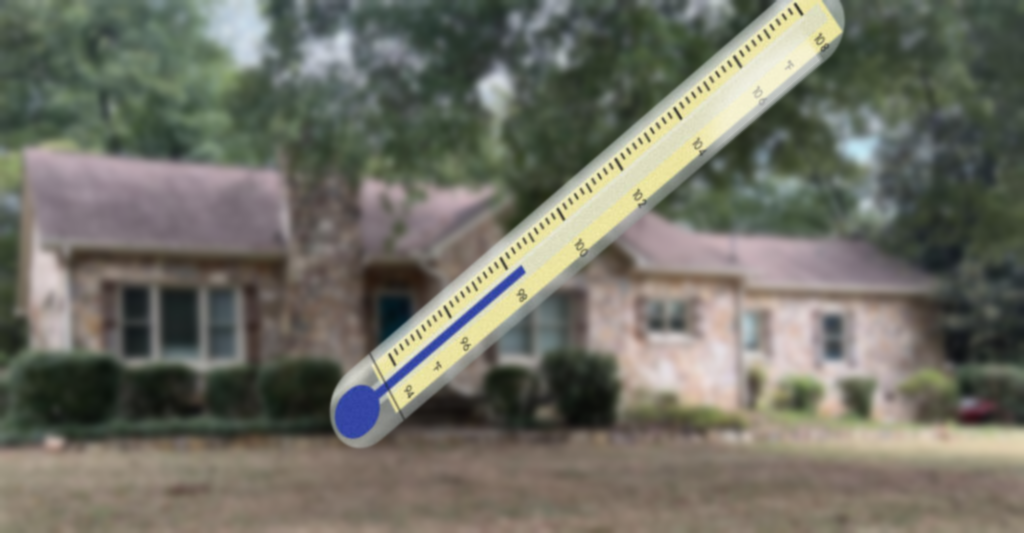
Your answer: 98.4 °F
